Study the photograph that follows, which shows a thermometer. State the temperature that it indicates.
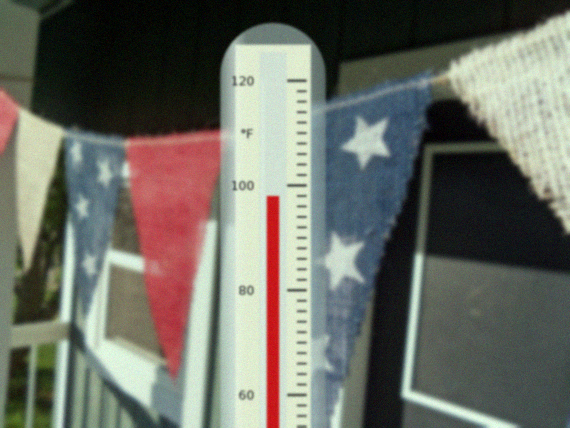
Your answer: 98 °F
